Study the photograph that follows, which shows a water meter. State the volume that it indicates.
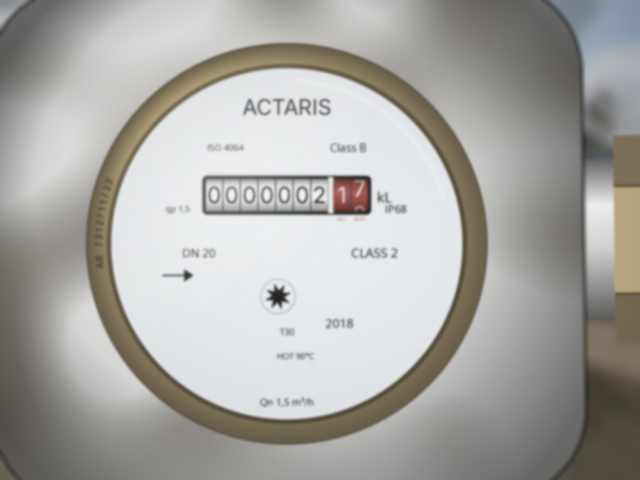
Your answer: 2.17 kL
